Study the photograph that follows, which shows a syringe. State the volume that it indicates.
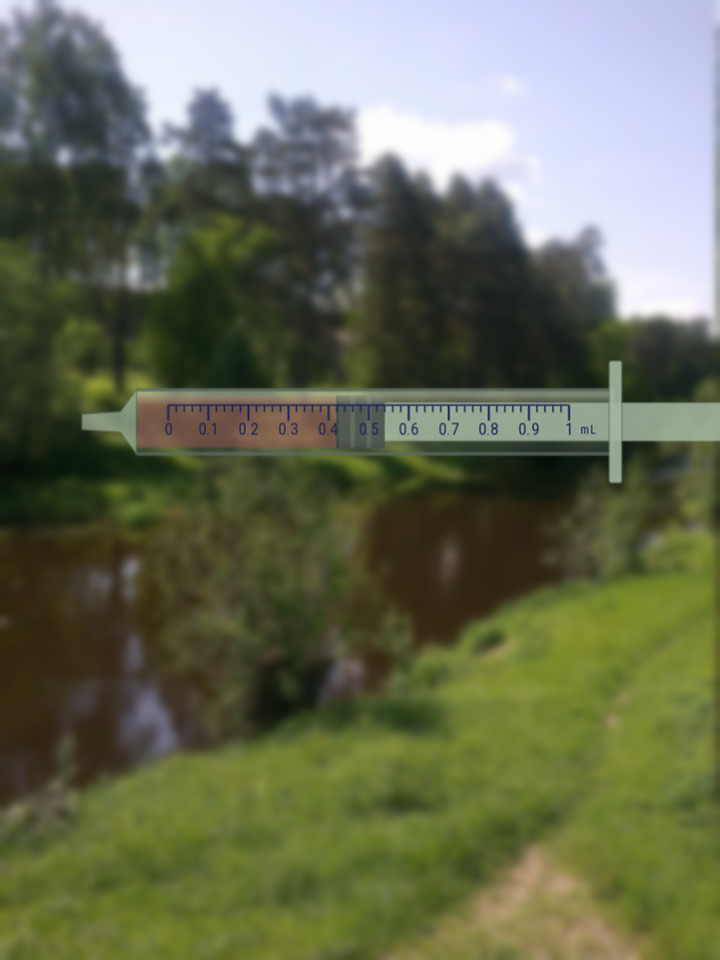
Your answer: 0.42 mL
